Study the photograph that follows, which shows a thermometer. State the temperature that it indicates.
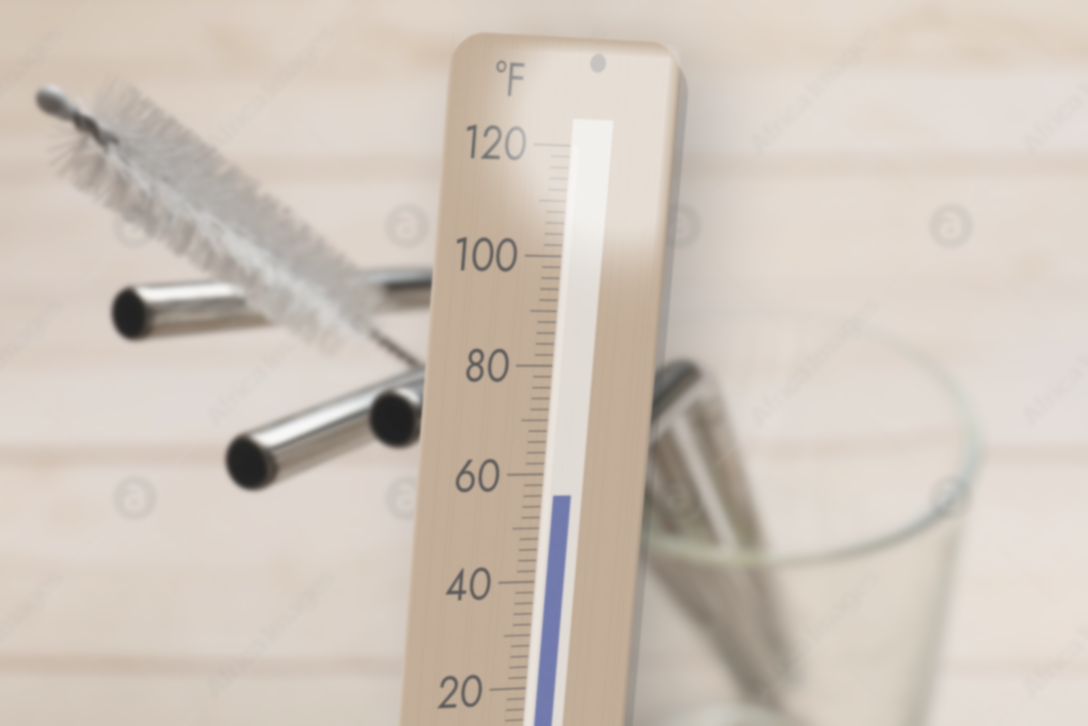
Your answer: 56 °F
